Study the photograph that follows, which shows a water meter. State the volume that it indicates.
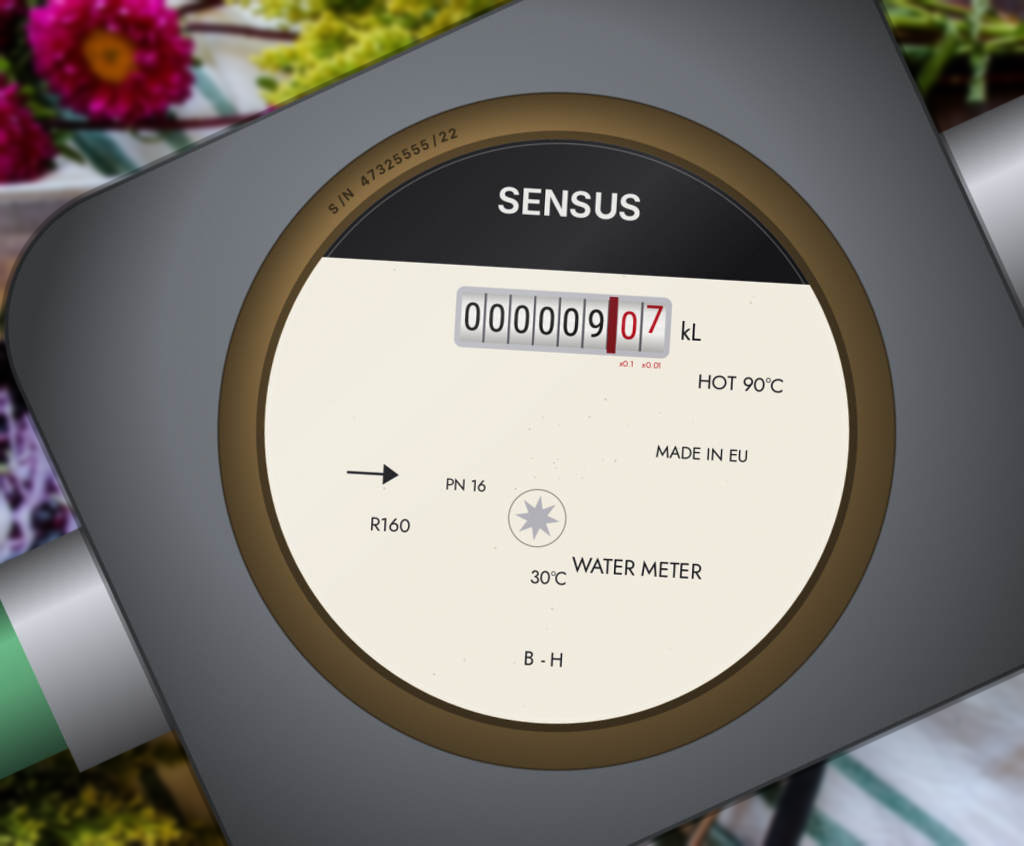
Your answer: 9.07 kL
